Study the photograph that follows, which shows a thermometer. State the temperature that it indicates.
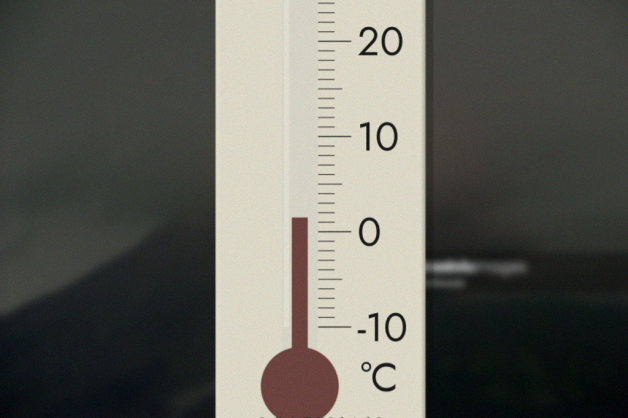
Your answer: 1.5 °C
